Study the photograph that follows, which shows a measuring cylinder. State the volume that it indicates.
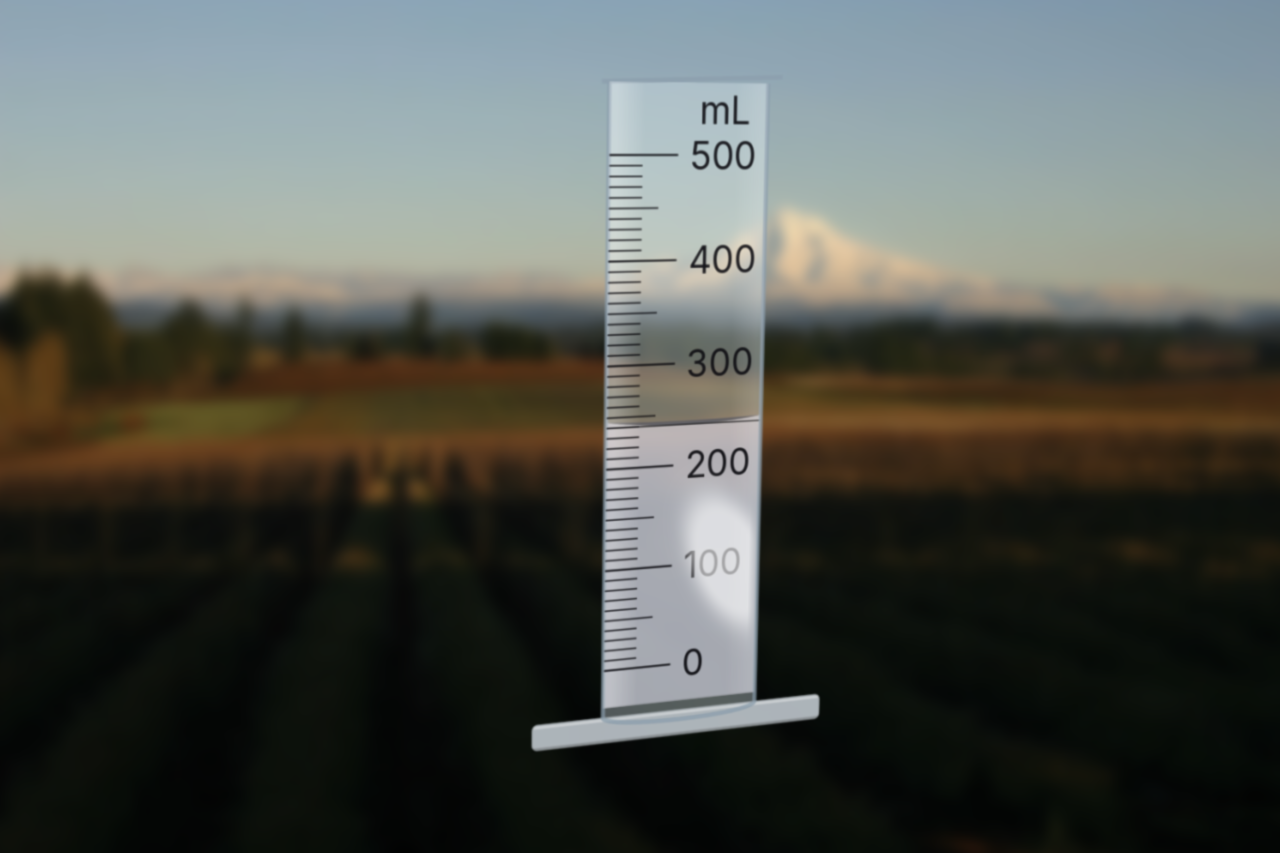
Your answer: 240 mL
